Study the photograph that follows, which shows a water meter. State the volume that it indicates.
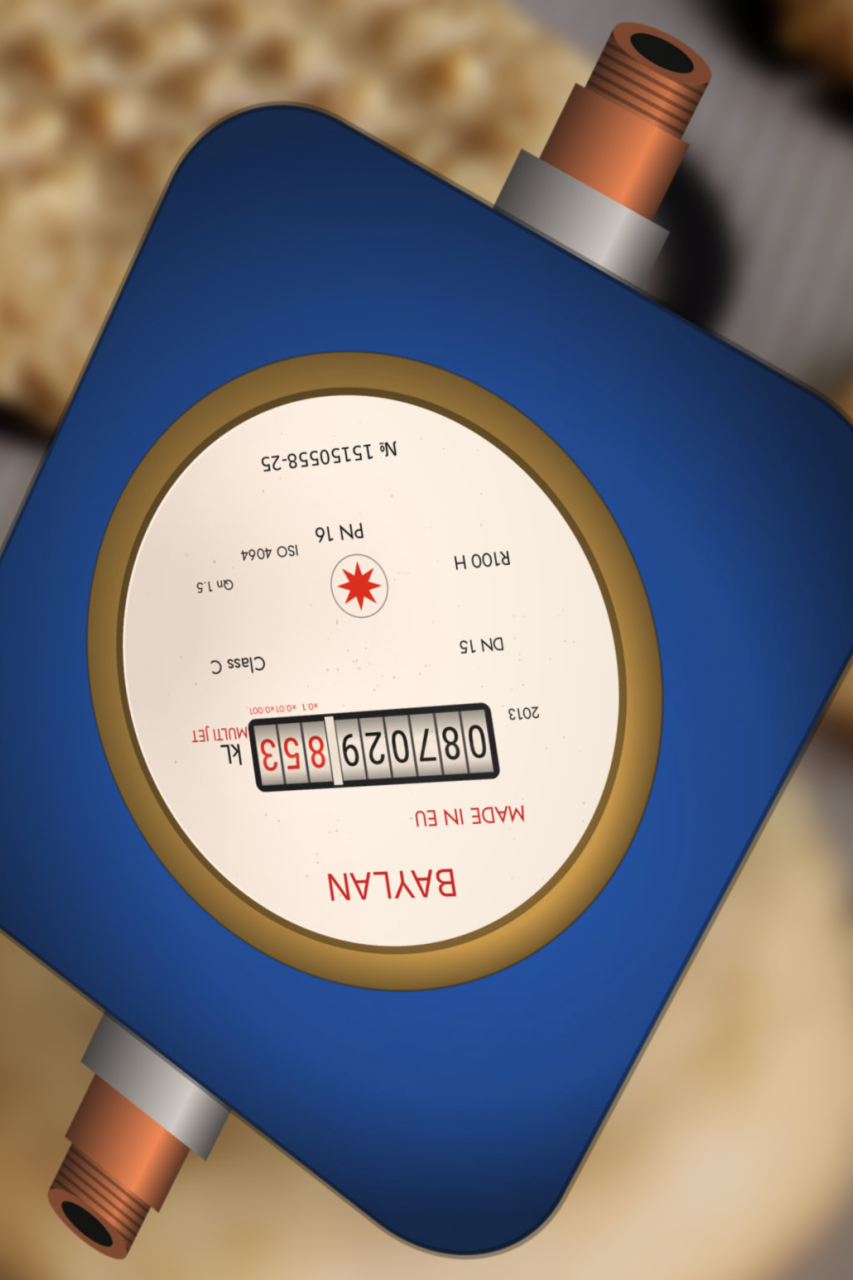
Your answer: 87029.853 kL
